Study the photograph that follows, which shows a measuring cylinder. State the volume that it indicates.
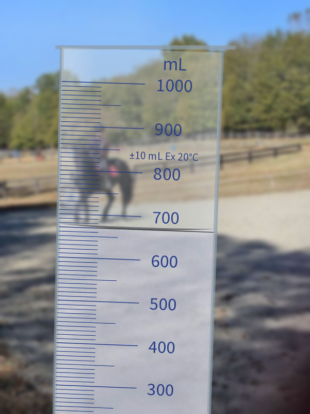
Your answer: 670 mL
